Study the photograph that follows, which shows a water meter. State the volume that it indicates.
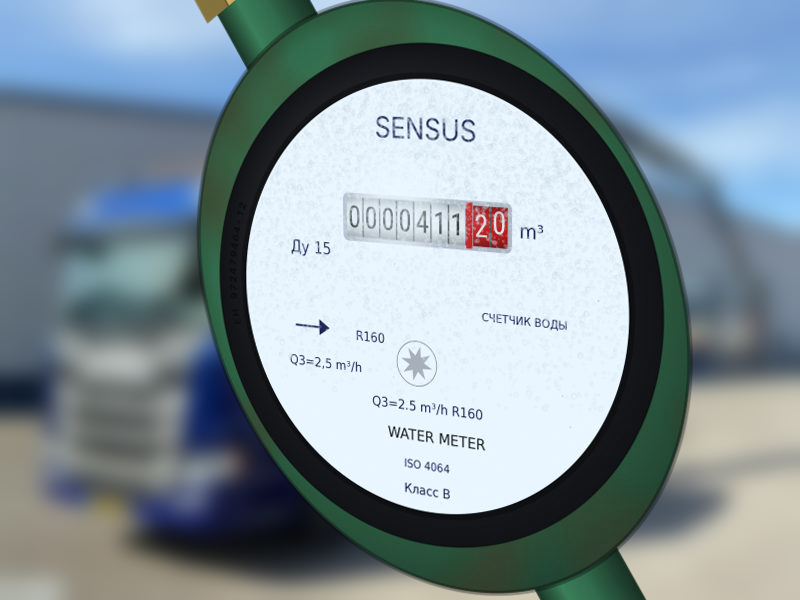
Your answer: 411.20 m³
